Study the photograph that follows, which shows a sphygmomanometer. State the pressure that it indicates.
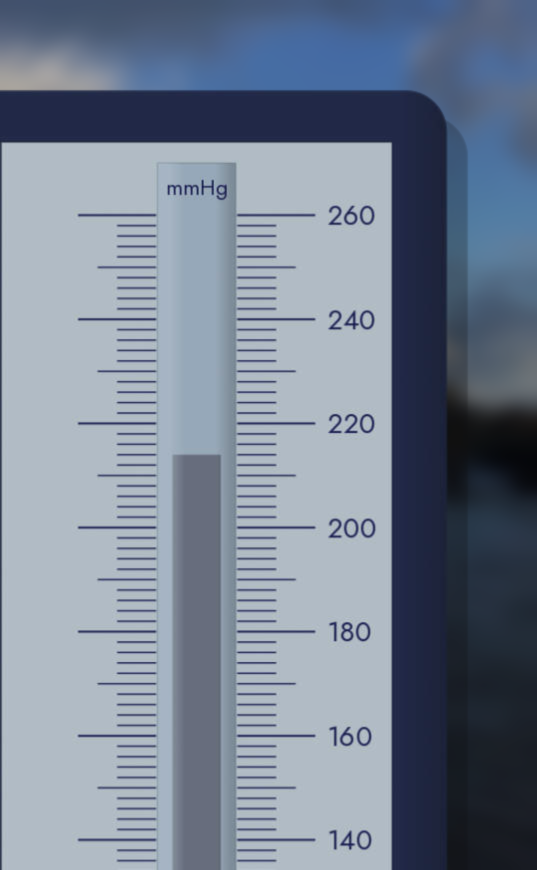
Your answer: 214 mmHg
